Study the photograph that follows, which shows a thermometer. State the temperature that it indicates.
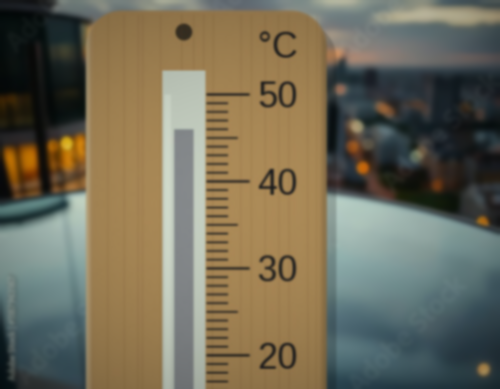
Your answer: 46 °C
